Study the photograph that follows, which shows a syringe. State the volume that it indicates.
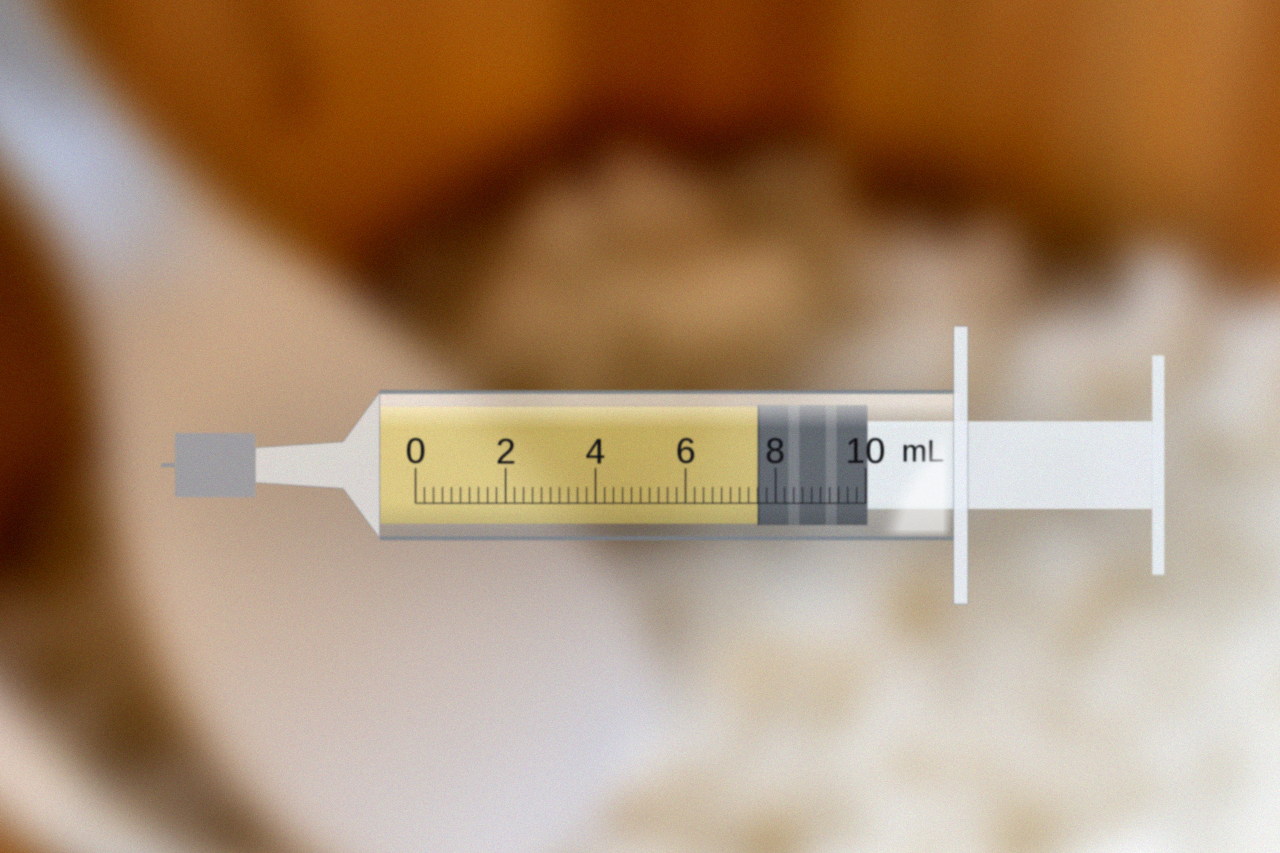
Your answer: 7.6 mL
